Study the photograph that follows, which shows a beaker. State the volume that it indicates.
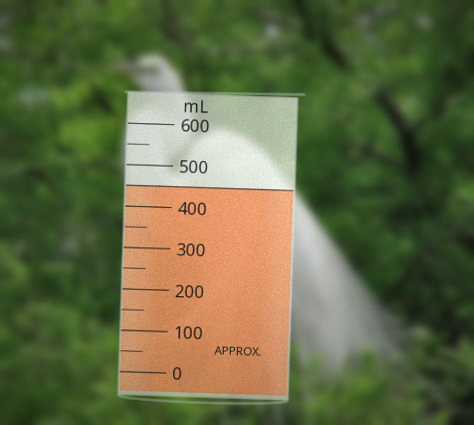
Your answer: 450 mL
